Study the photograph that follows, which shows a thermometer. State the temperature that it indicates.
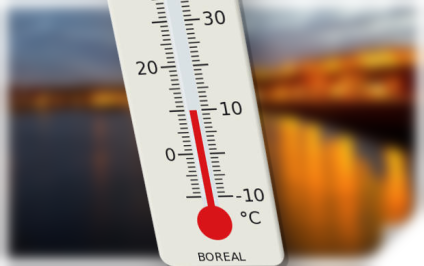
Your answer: 10 °C
